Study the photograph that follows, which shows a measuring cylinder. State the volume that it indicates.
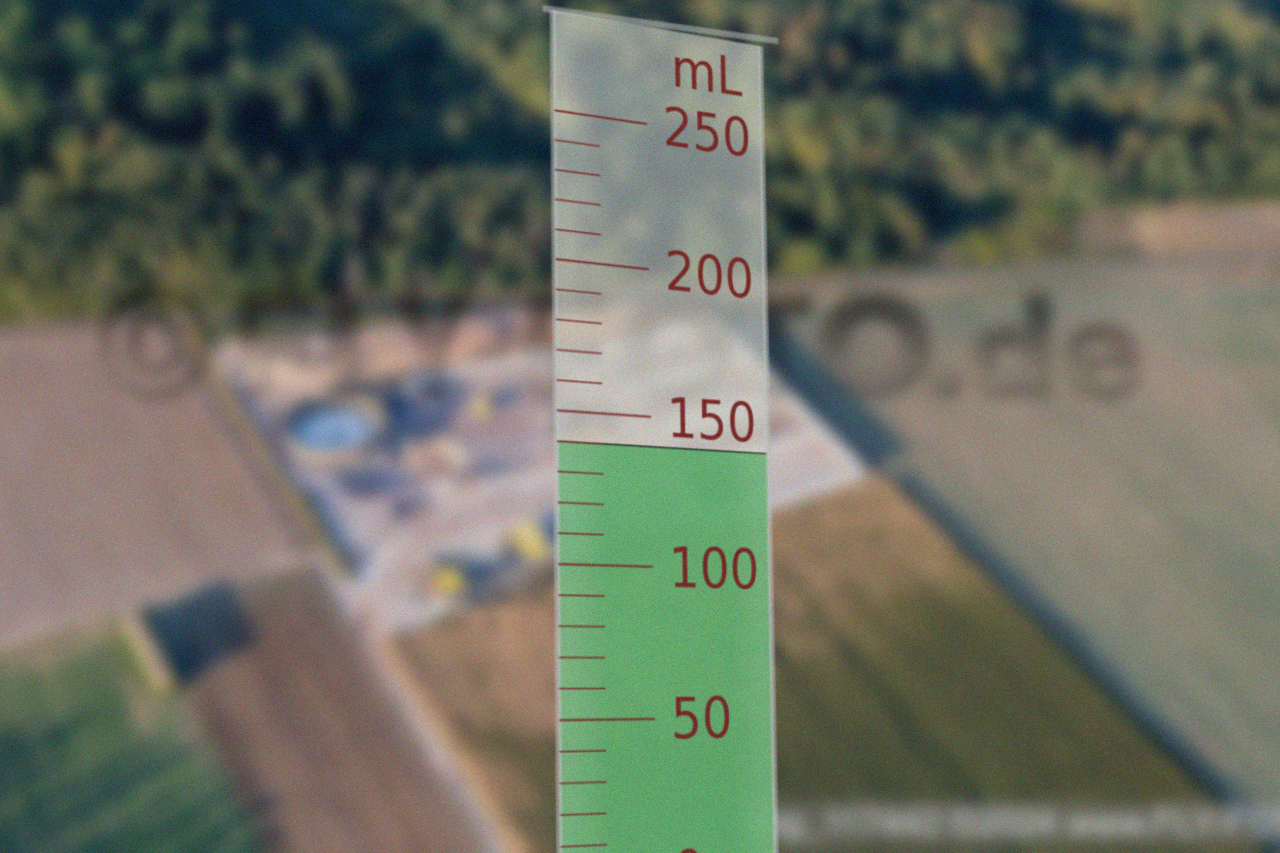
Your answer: 140 mL
